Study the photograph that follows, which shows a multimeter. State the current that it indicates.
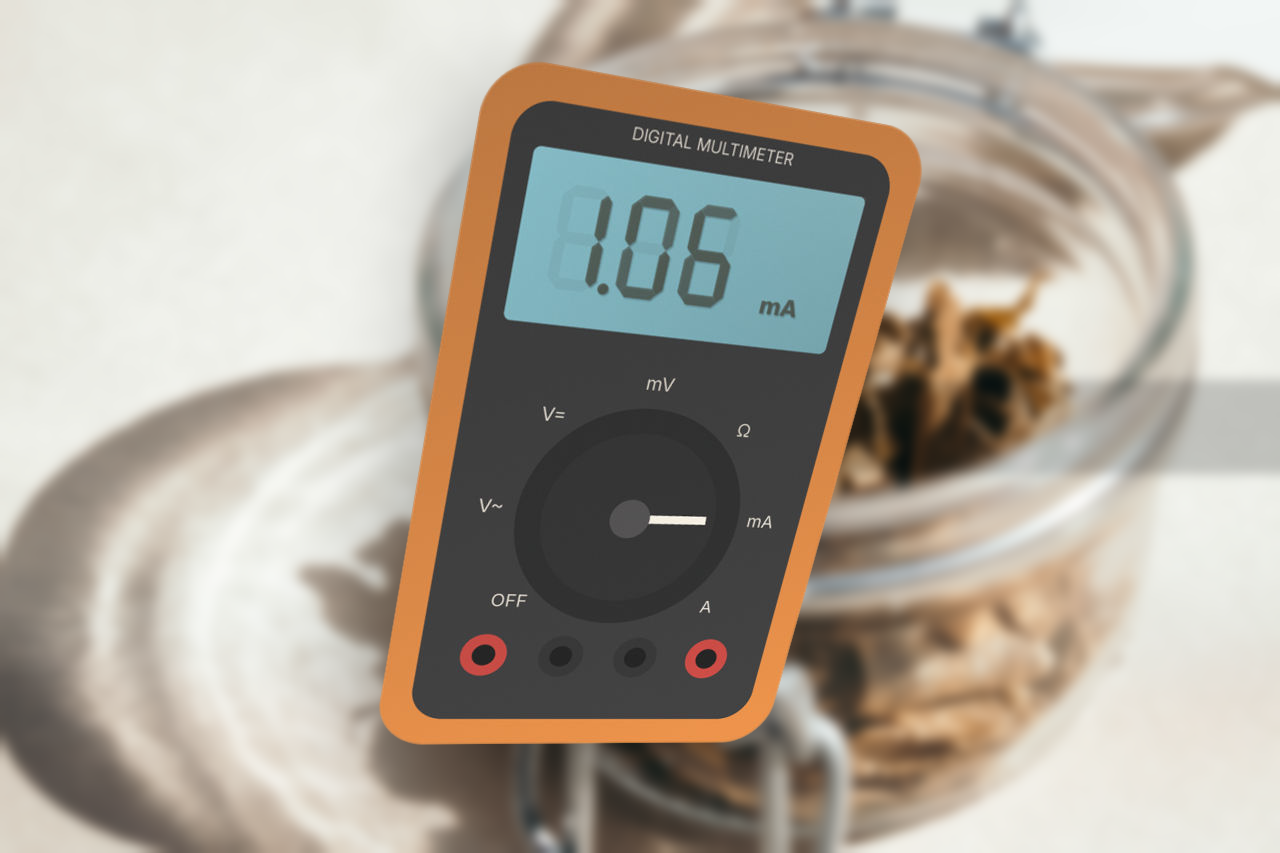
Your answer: 1.06 mA
